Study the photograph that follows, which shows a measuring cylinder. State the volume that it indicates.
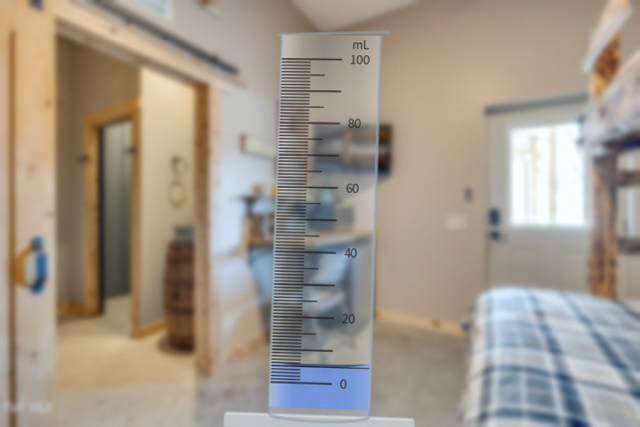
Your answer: 5 mL
